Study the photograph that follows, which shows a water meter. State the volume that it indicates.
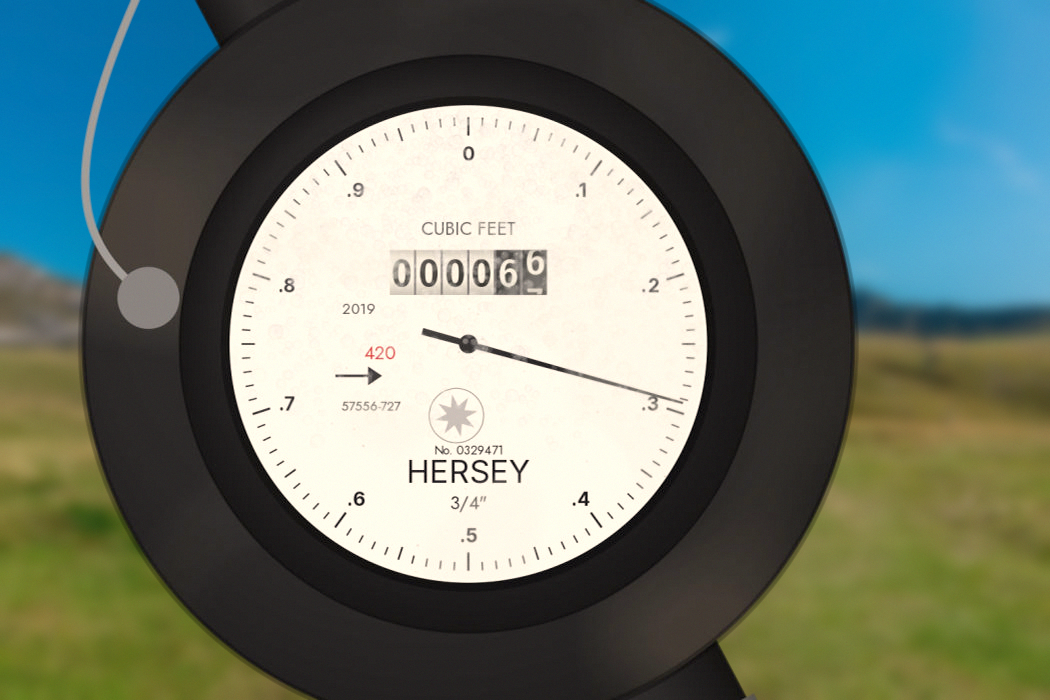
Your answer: 66.29 ft³
